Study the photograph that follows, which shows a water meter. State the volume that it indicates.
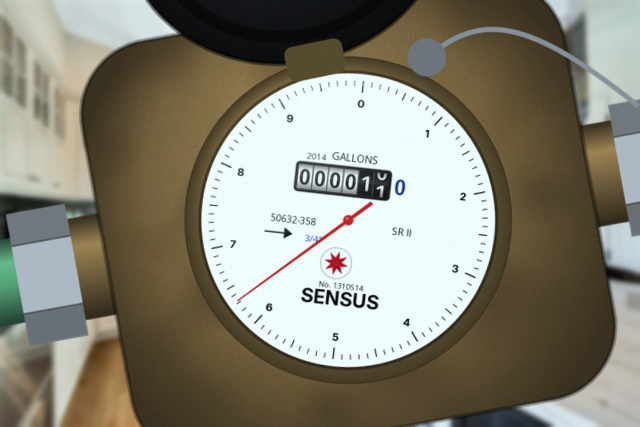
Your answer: 106.3 gal
